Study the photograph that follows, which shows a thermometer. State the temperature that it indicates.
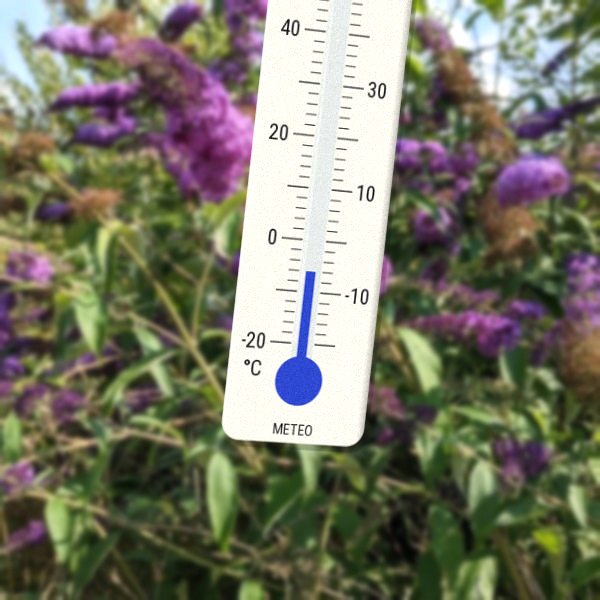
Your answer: -6 °C
